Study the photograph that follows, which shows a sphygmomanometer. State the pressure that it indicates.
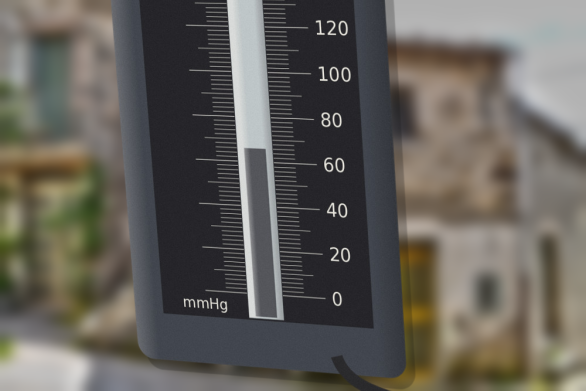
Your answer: 66 mmHg
